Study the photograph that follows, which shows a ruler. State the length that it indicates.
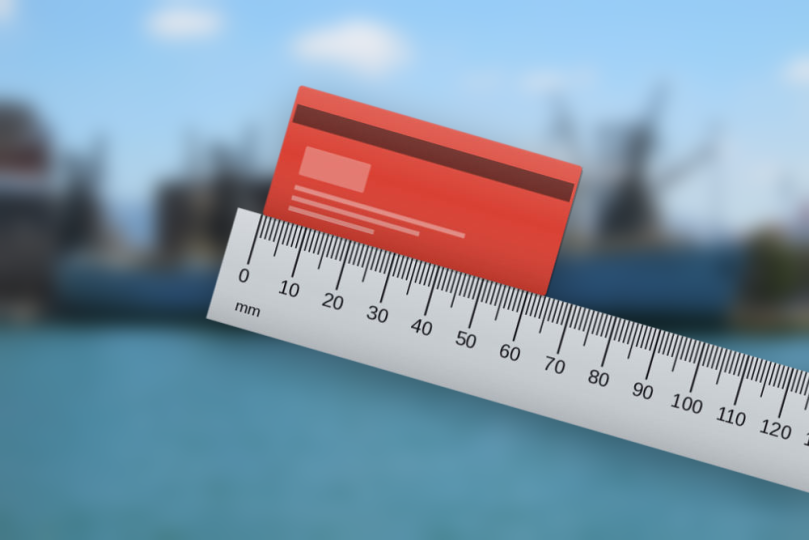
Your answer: 64 mm
